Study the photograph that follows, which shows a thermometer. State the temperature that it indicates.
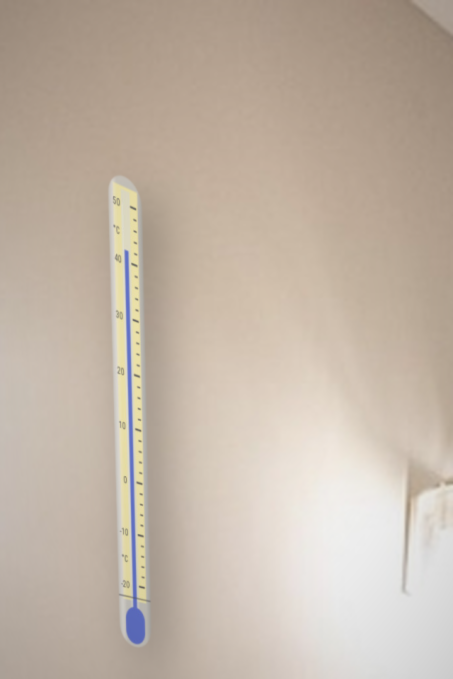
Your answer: 42 °C
